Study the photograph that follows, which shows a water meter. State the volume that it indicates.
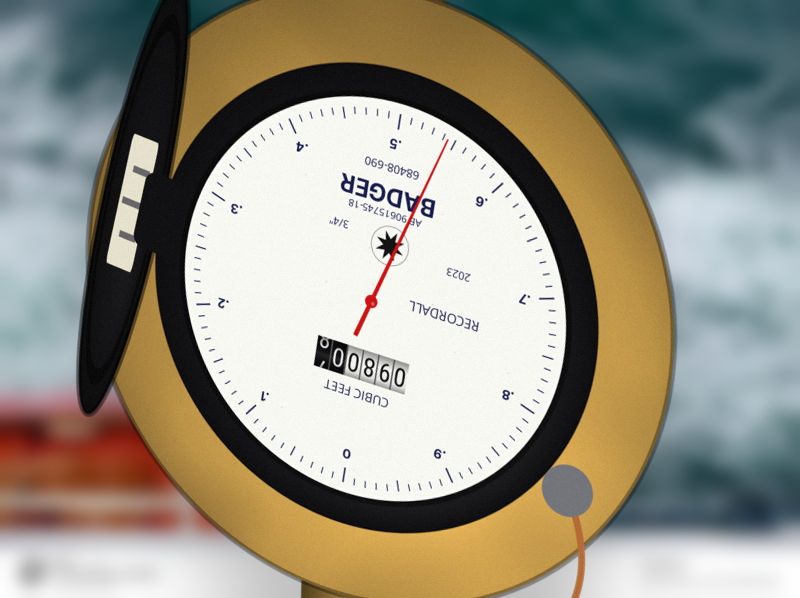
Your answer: 98007.54 ft³
